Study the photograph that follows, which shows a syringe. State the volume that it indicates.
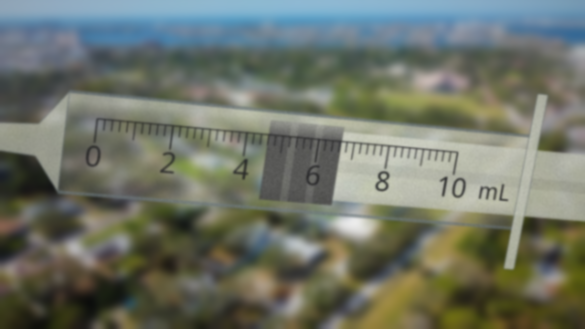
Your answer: 4.6 mL
